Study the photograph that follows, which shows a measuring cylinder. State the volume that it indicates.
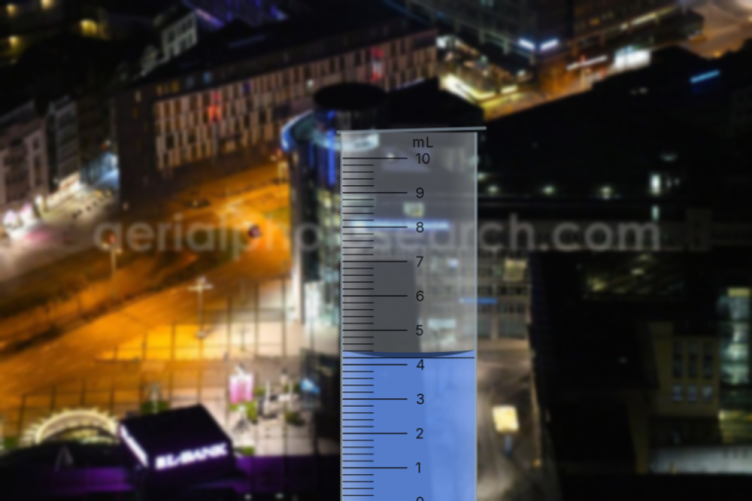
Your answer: 4.2 mL
